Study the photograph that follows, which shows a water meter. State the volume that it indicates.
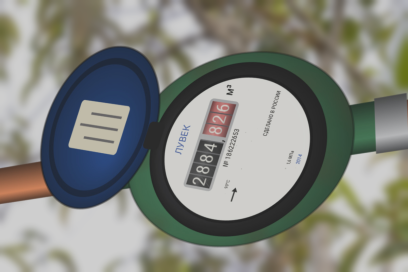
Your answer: 2884.826 m³
